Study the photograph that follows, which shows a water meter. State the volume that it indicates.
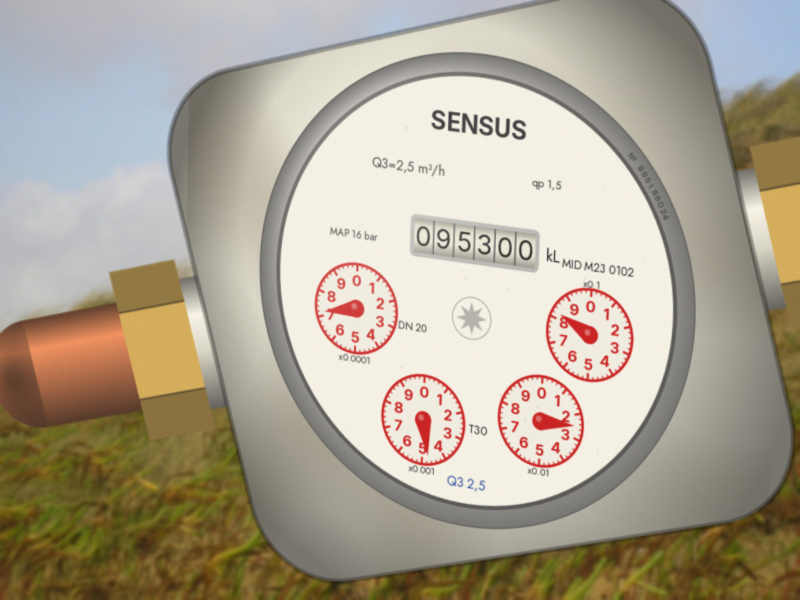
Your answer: 95300.8247 kL
